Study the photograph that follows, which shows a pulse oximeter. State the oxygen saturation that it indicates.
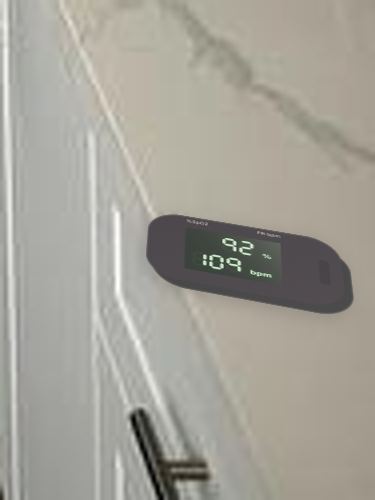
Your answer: 92 %
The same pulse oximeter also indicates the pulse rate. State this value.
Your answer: 109 bpm
